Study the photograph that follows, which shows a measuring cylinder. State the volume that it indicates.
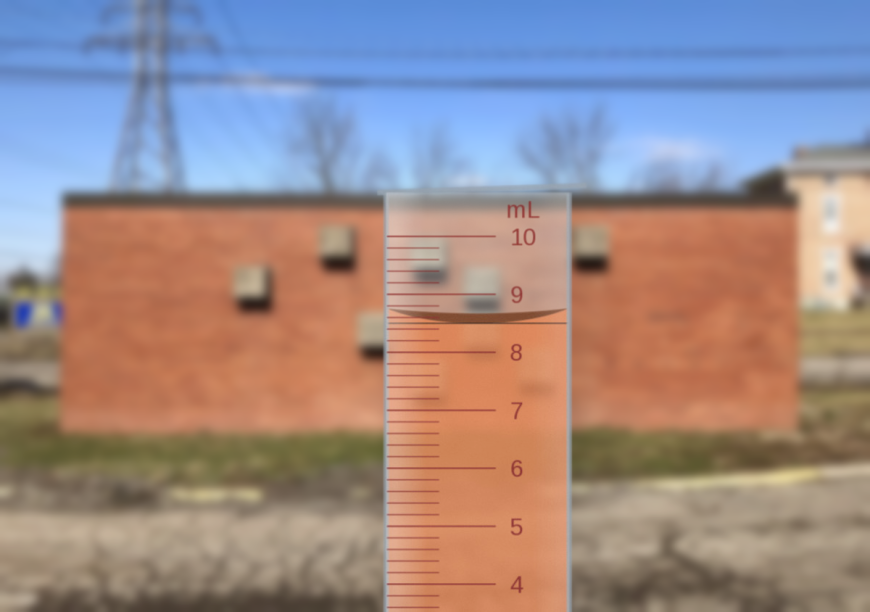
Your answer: 8.5 mL
